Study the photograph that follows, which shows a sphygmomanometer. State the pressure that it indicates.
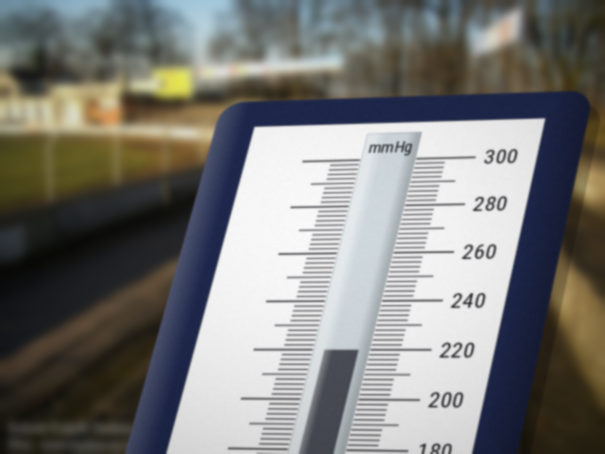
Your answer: 220 mmHg
